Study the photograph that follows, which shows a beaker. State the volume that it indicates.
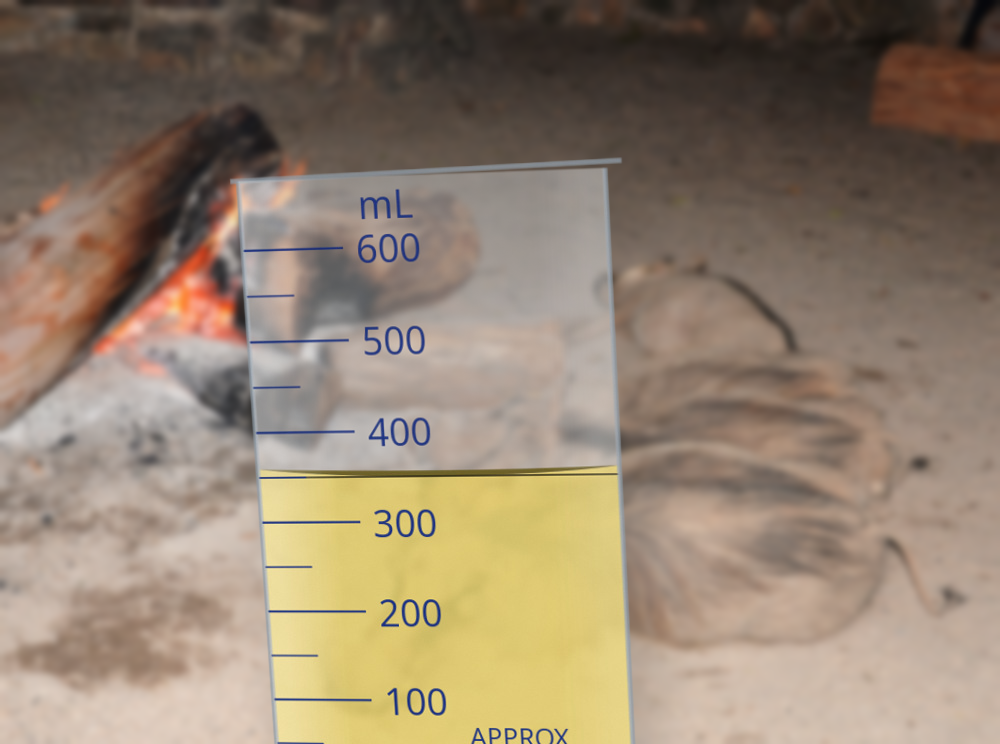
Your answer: 350 mL
